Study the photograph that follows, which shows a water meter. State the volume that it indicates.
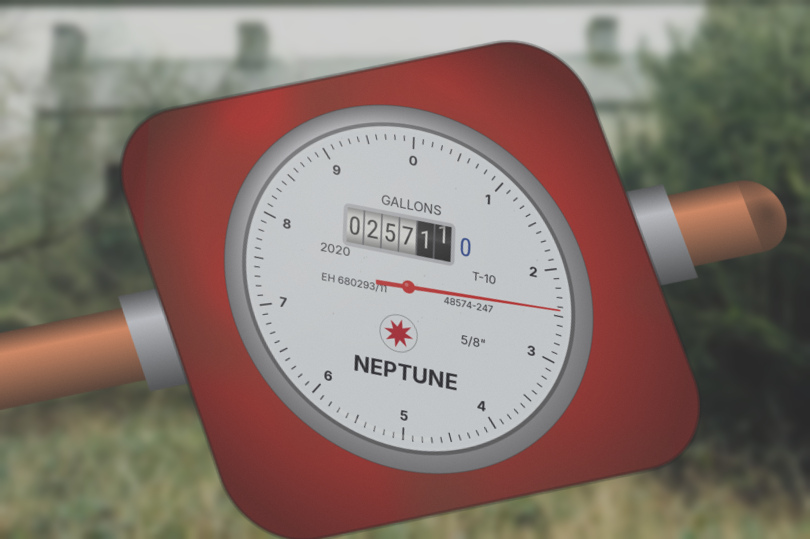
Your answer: 257112.4 gal
